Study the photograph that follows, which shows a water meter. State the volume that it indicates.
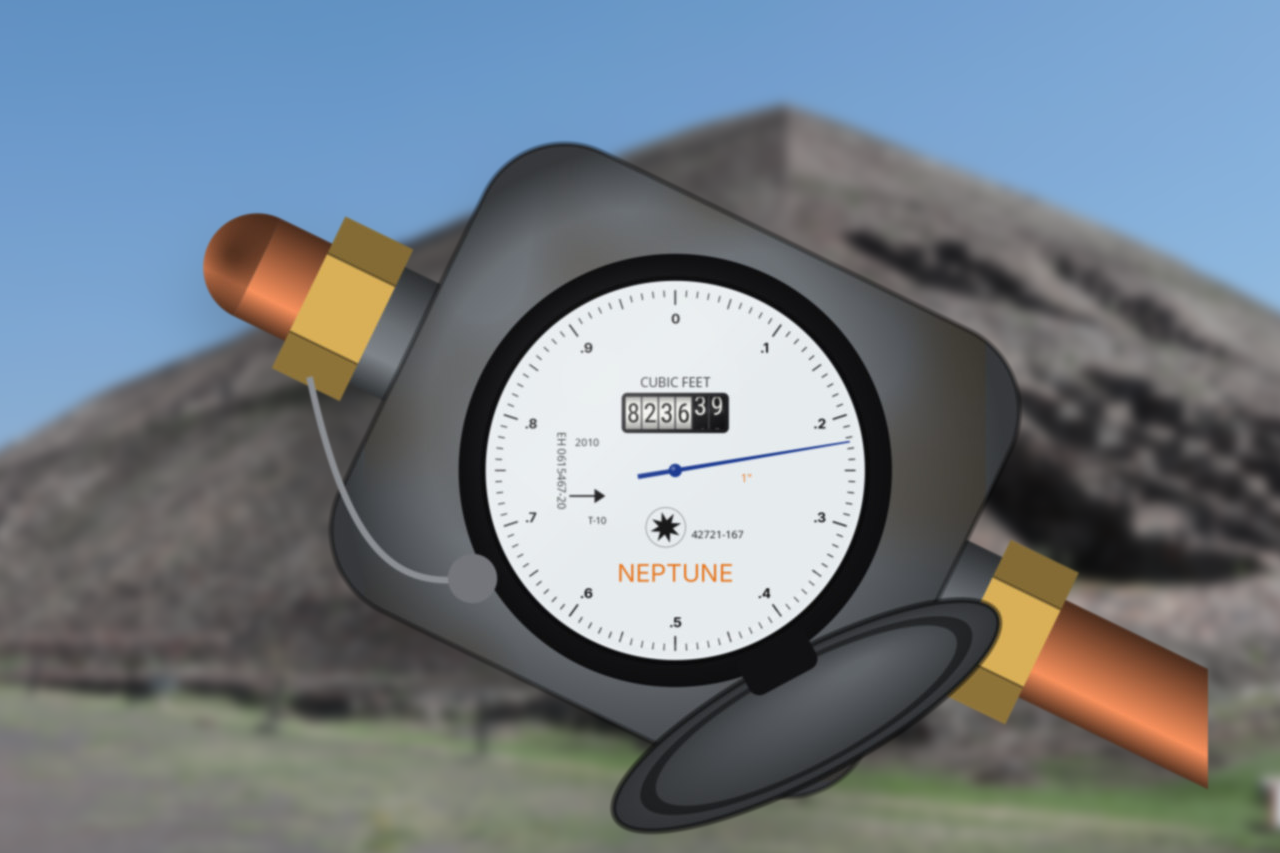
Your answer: 823639.22 ft³
